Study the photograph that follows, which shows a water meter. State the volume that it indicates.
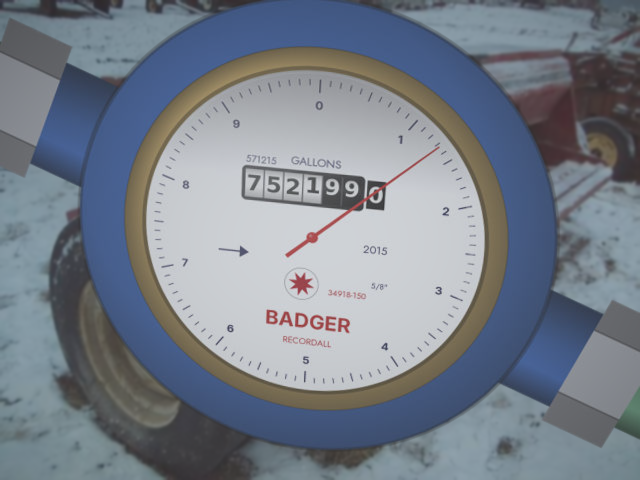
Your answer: 7521991.3 gal
